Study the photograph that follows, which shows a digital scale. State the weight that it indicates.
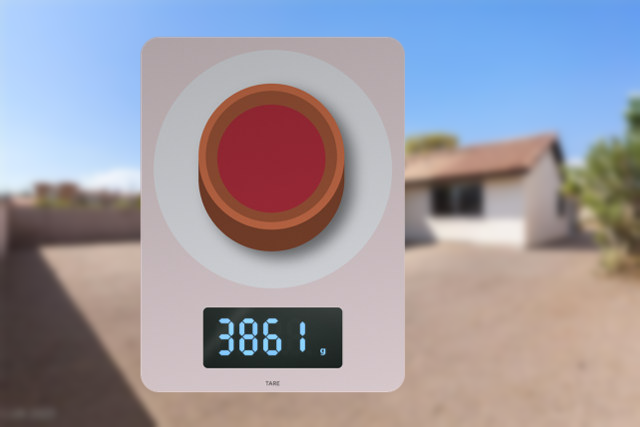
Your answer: 3861 g
